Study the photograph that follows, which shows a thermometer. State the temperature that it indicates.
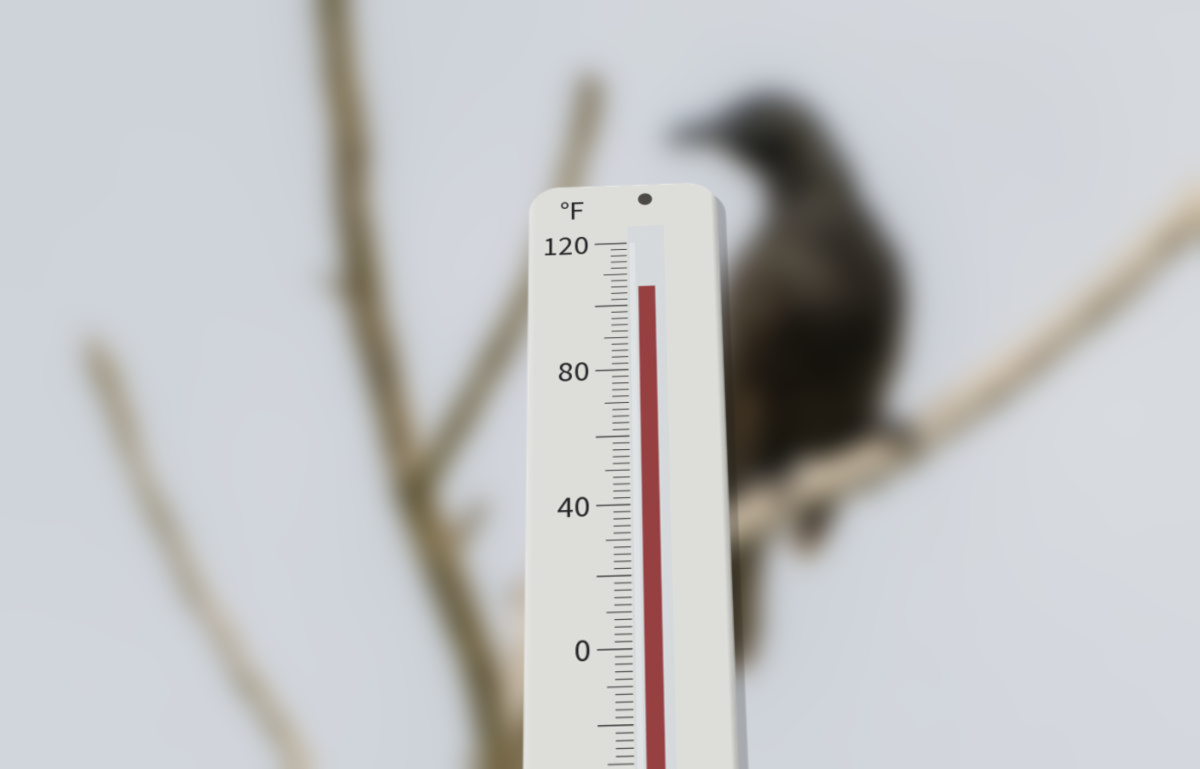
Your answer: 106 °F
